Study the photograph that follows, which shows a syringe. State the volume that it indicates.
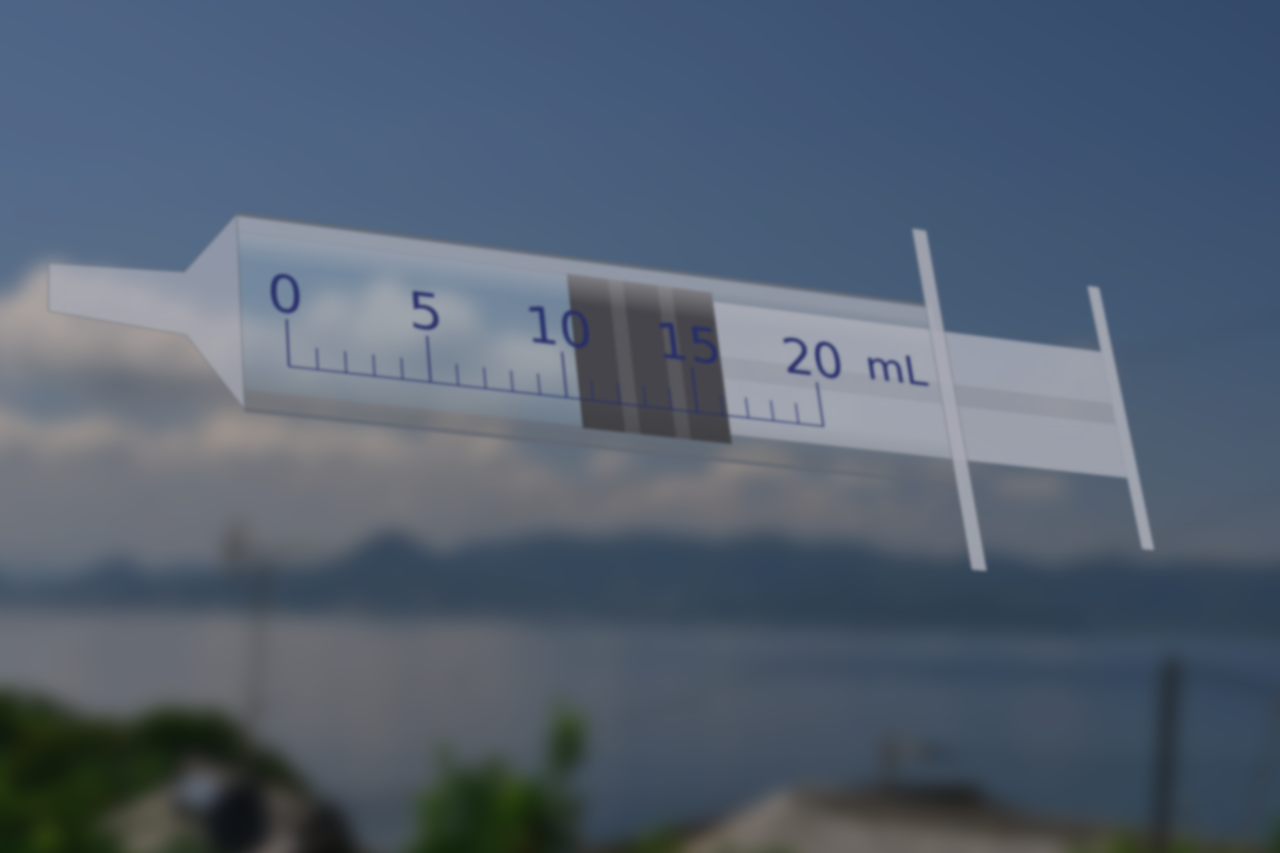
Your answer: 10.5 mL
